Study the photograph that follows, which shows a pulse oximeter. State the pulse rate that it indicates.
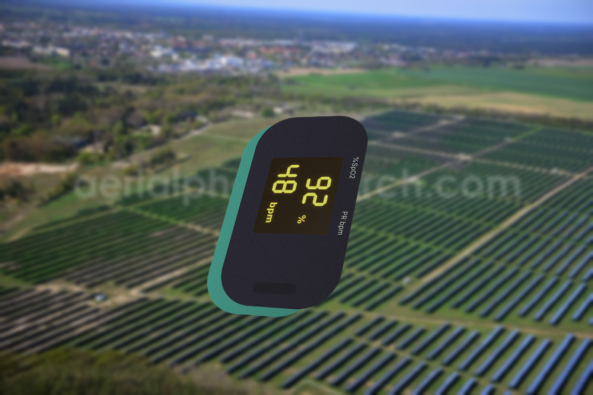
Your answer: 48 bpm
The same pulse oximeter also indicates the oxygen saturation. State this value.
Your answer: 92 %
